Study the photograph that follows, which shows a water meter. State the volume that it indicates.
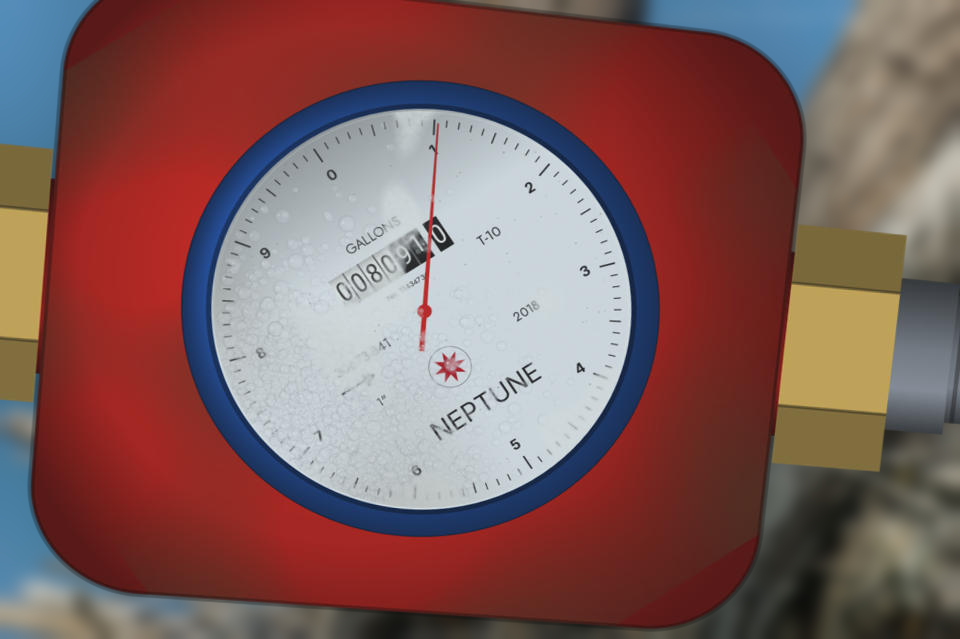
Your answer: 80911.0 gal
